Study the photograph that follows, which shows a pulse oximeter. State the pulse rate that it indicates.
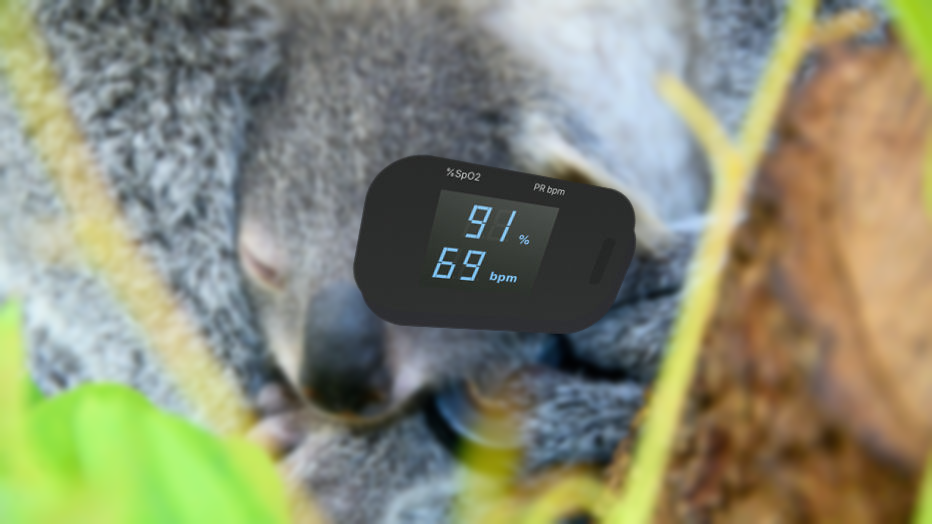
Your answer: 69 bpm
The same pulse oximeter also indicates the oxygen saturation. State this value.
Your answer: 91 %
